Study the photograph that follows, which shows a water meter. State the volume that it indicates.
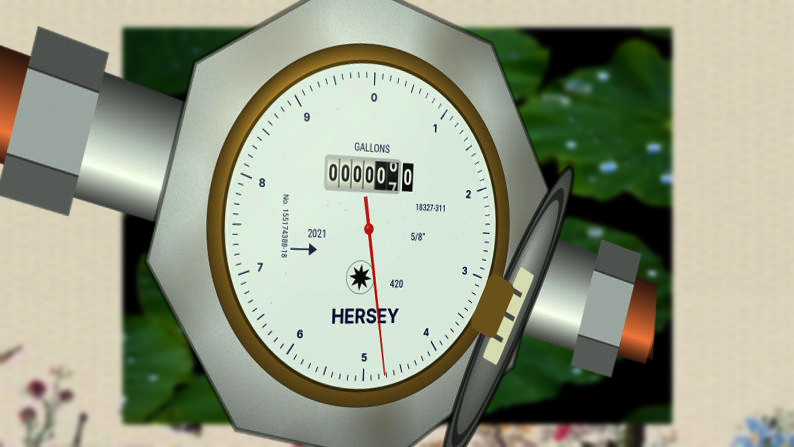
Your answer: 64.7 gal
